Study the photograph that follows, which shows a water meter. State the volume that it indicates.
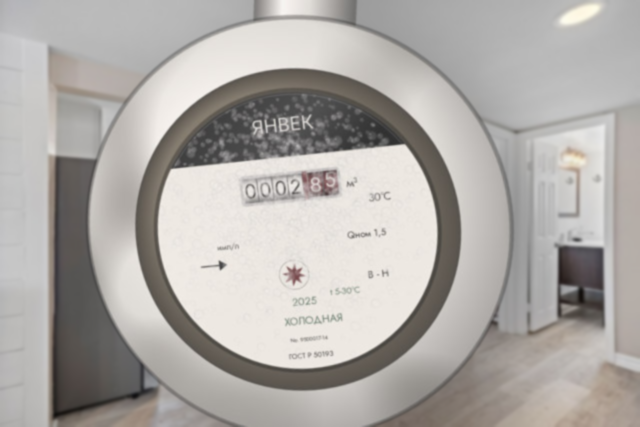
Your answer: 2.85 m³
